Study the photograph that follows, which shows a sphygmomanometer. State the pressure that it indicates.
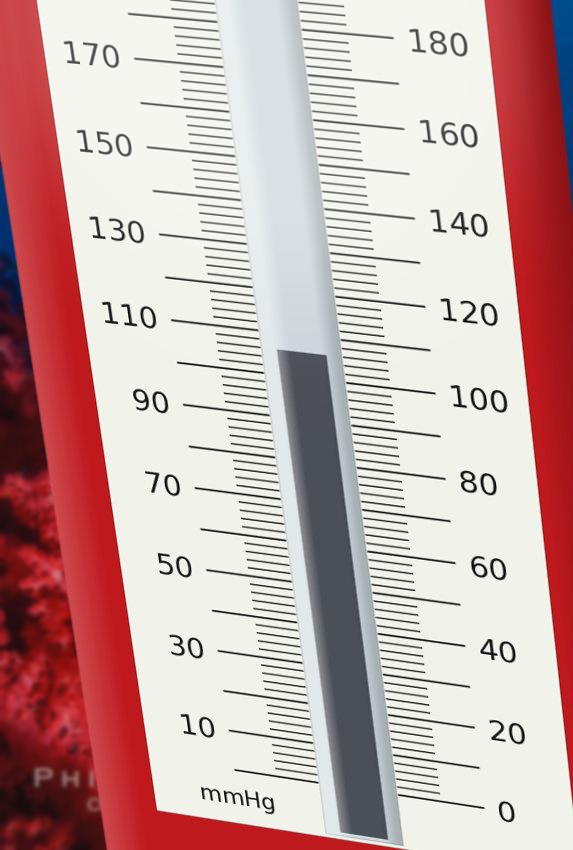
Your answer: 106 mmHg
